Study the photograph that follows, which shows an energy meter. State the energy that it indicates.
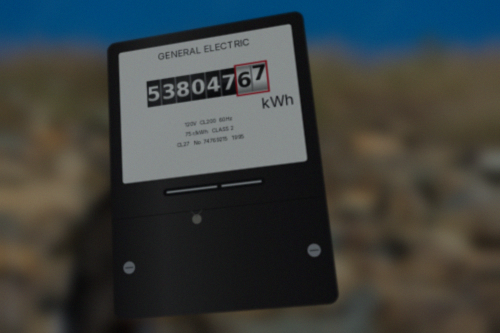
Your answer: 538047.67 kWh
